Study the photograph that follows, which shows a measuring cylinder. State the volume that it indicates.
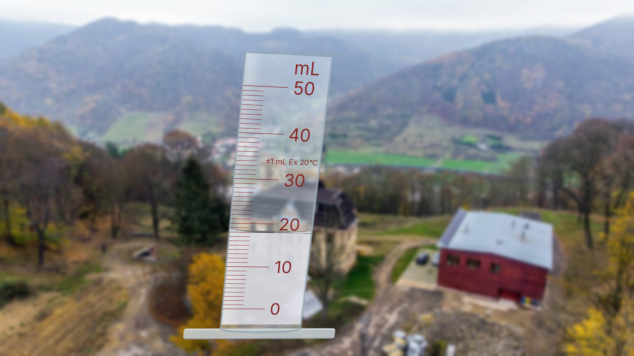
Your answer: 18 mL
